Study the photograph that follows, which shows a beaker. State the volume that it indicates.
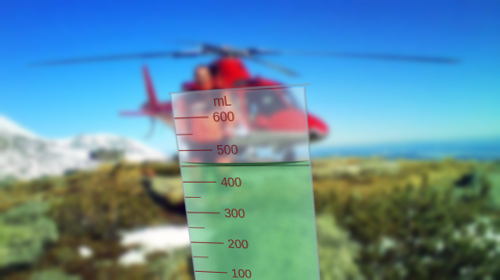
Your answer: 450 mL
